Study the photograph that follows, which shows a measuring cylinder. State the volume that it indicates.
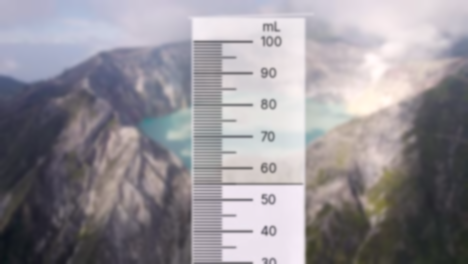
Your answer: 55 mL
